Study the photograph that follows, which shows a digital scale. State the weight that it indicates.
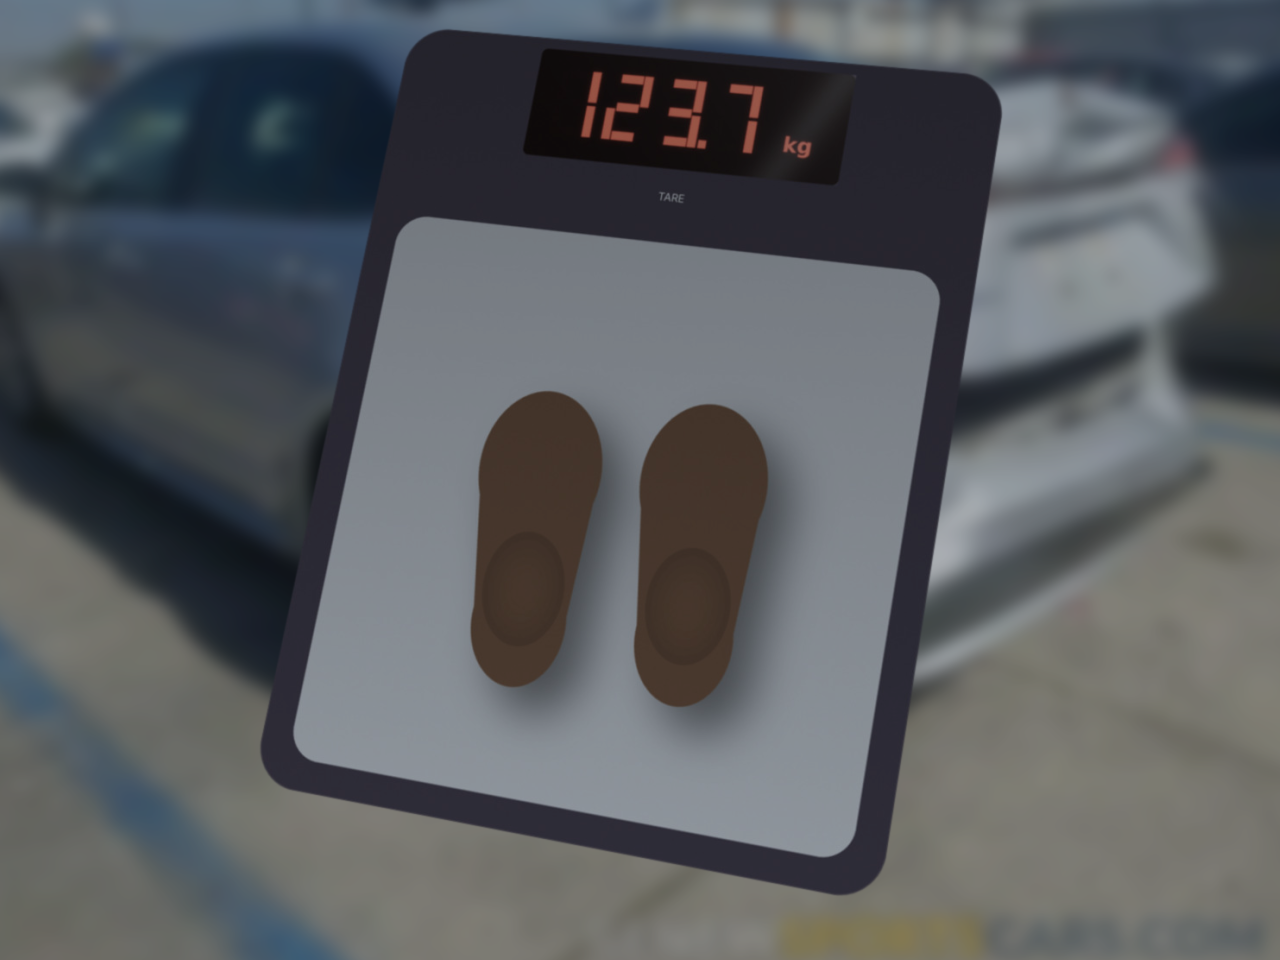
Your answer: 123.7 kg
